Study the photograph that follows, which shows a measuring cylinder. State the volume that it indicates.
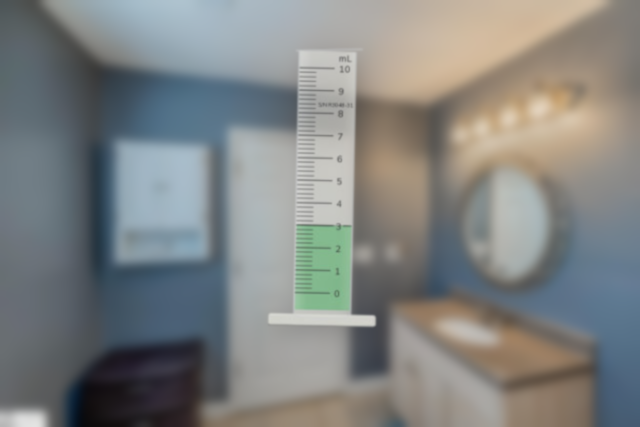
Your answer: 3 mL
